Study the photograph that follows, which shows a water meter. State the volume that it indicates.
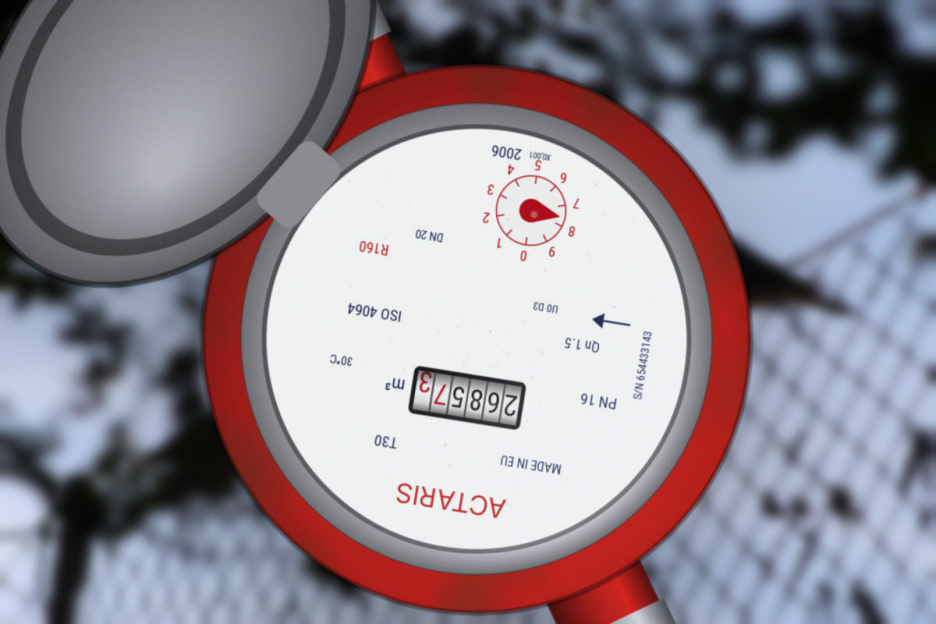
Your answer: 2685.727 m³
